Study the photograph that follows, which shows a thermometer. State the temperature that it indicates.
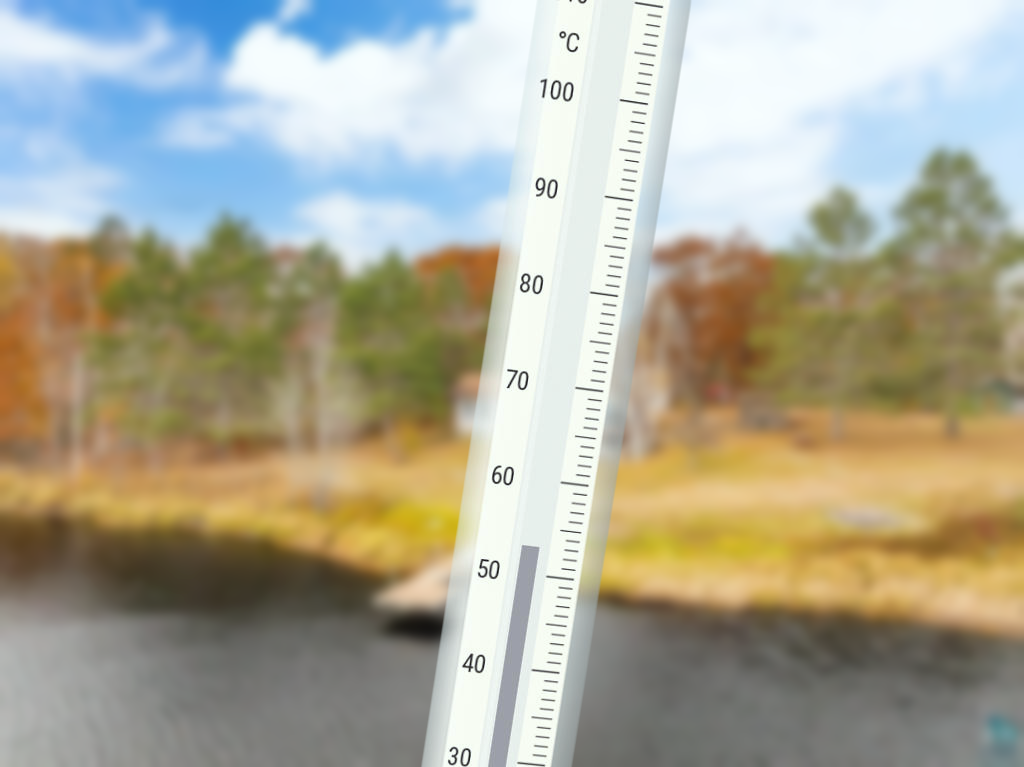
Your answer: 53 °C
